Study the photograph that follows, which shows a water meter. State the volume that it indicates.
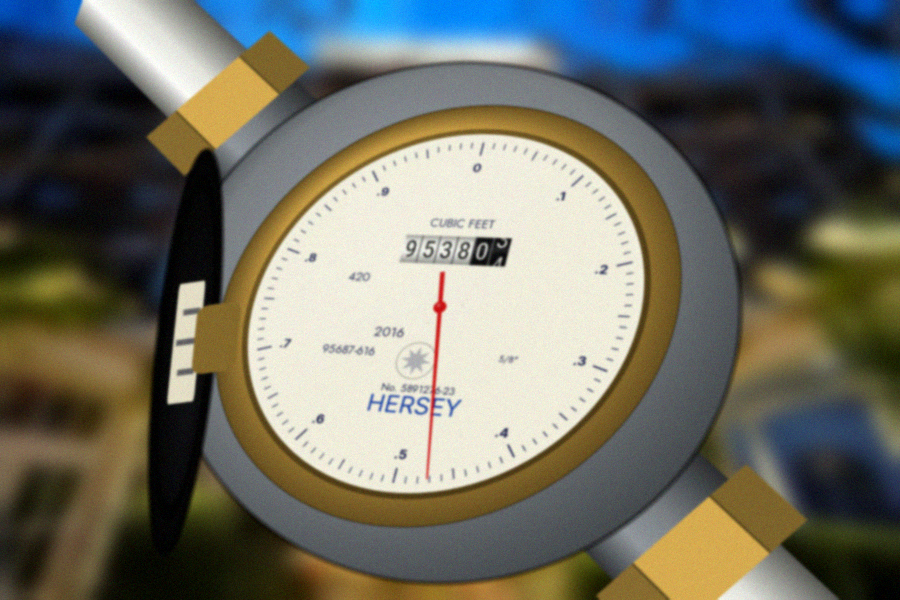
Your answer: 953803.47 ft³
